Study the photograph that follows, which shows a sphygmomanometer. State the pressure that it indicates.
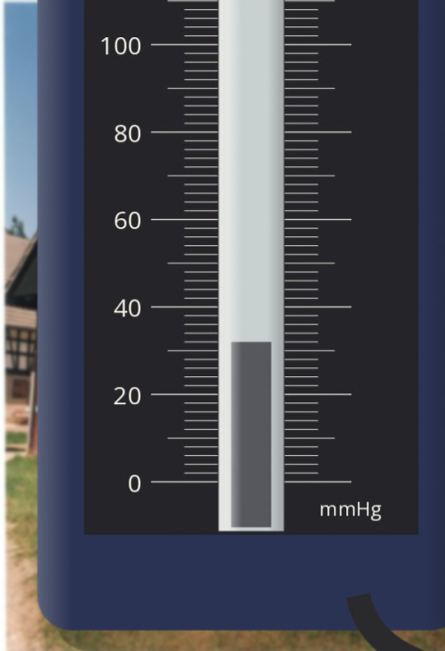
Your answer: 32 mmHg
